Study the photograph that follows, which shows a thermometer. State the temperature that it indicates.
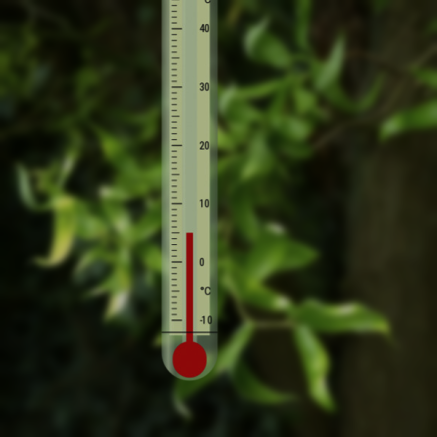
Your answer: 5 °C
